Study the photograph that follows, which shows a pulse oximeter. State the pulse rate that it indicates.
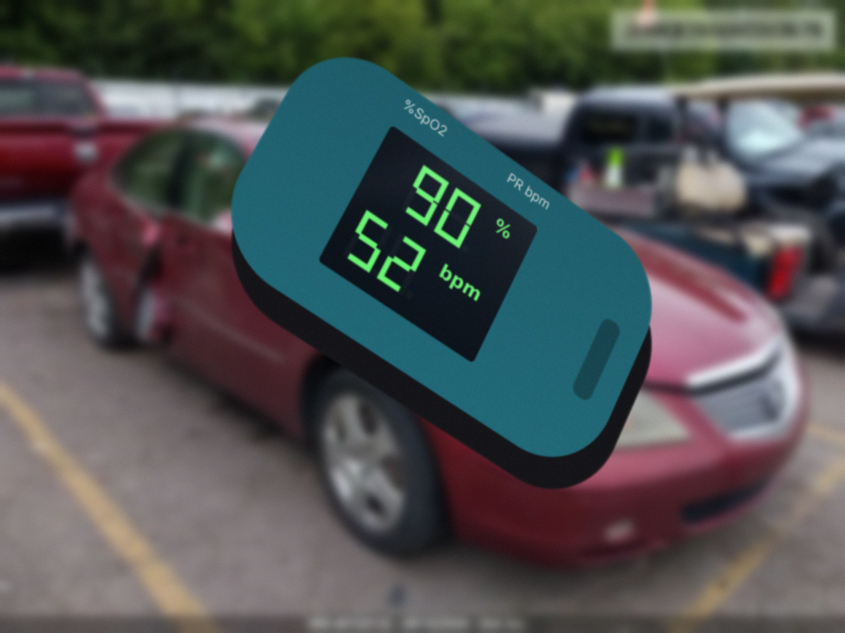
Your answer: 52 bpm
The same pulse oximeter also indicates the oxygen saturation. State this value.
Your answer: 90 %
